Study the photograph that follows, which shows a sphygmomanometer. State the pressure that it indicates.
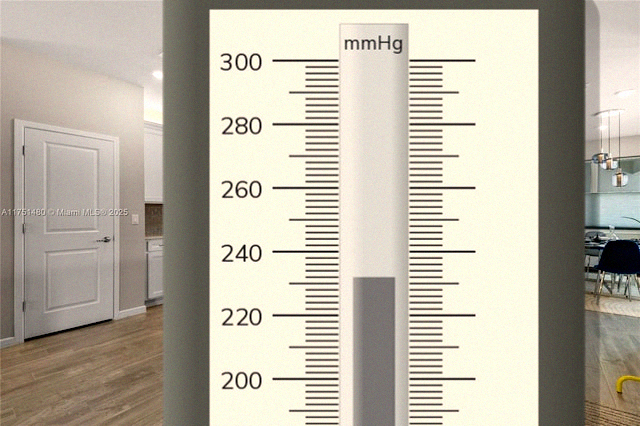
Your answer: 232 mmHg
